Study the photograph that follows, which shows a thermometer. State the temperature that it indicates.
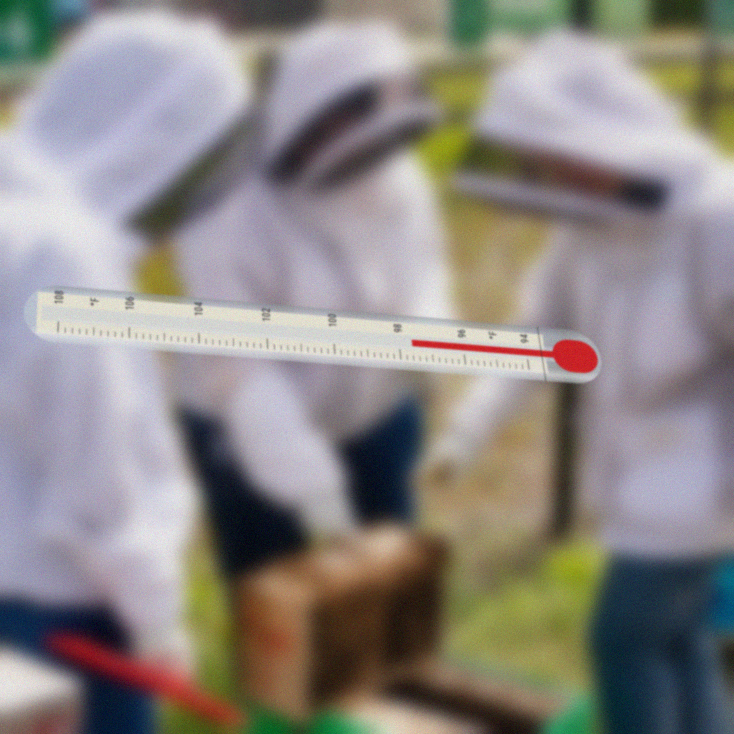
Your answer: 97.6 °F
